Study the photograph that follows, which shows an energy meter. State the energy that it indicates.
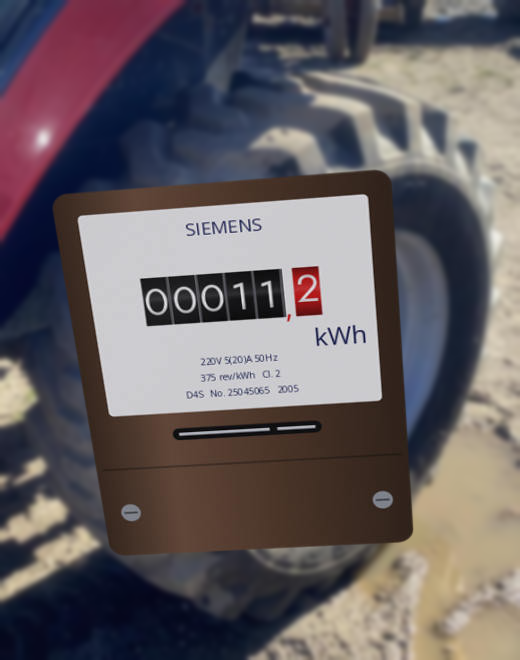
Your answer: 11.2 kWh
